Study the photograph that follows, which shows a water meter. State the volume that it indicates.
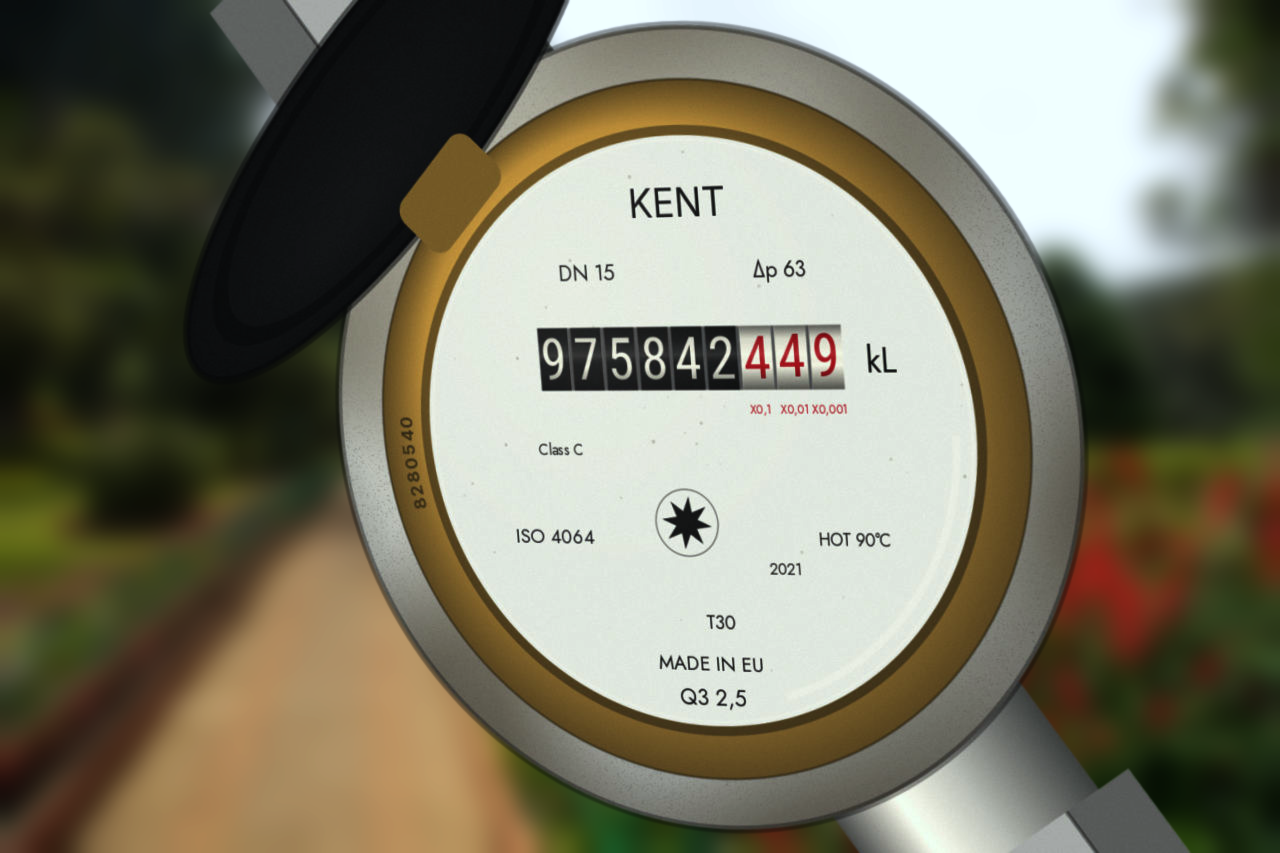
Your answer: 975842.449 kL
